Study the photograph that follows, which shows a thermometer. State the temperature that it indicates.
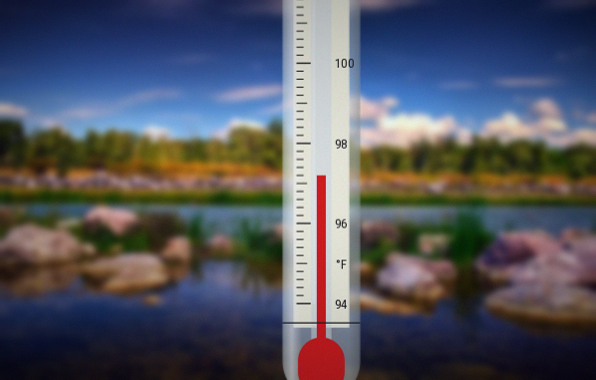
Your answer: 97.2 °F
